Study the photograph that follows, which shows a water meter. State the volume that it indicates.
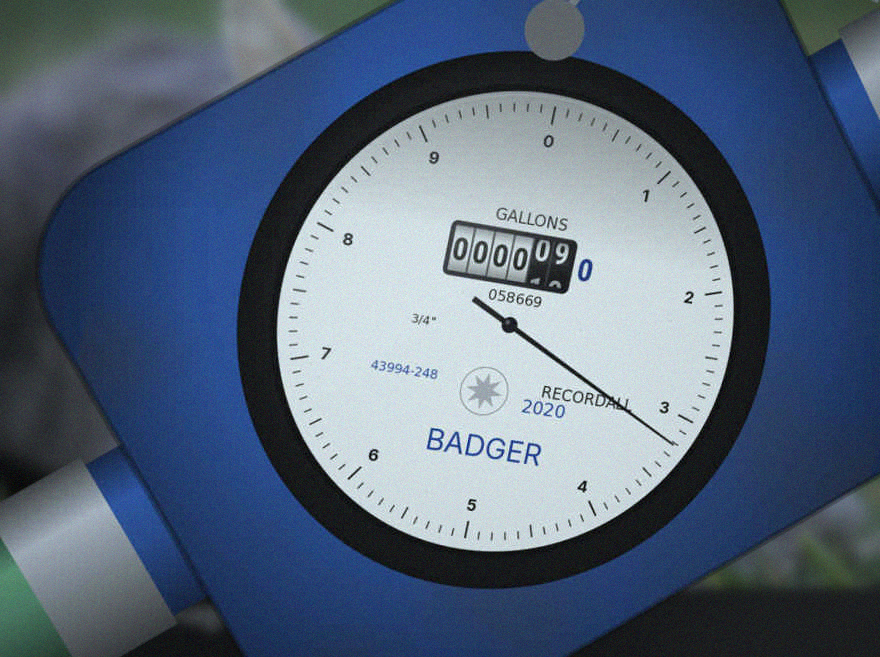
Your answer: 93.2 gal
